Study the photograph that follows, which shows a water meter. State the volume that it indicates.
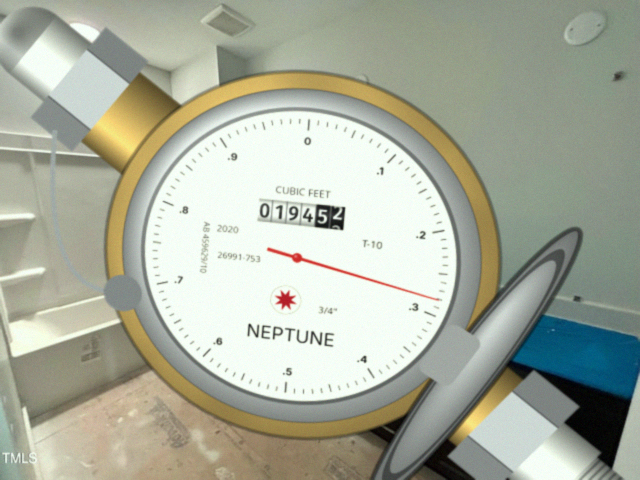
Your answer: 19452.28 ft³
